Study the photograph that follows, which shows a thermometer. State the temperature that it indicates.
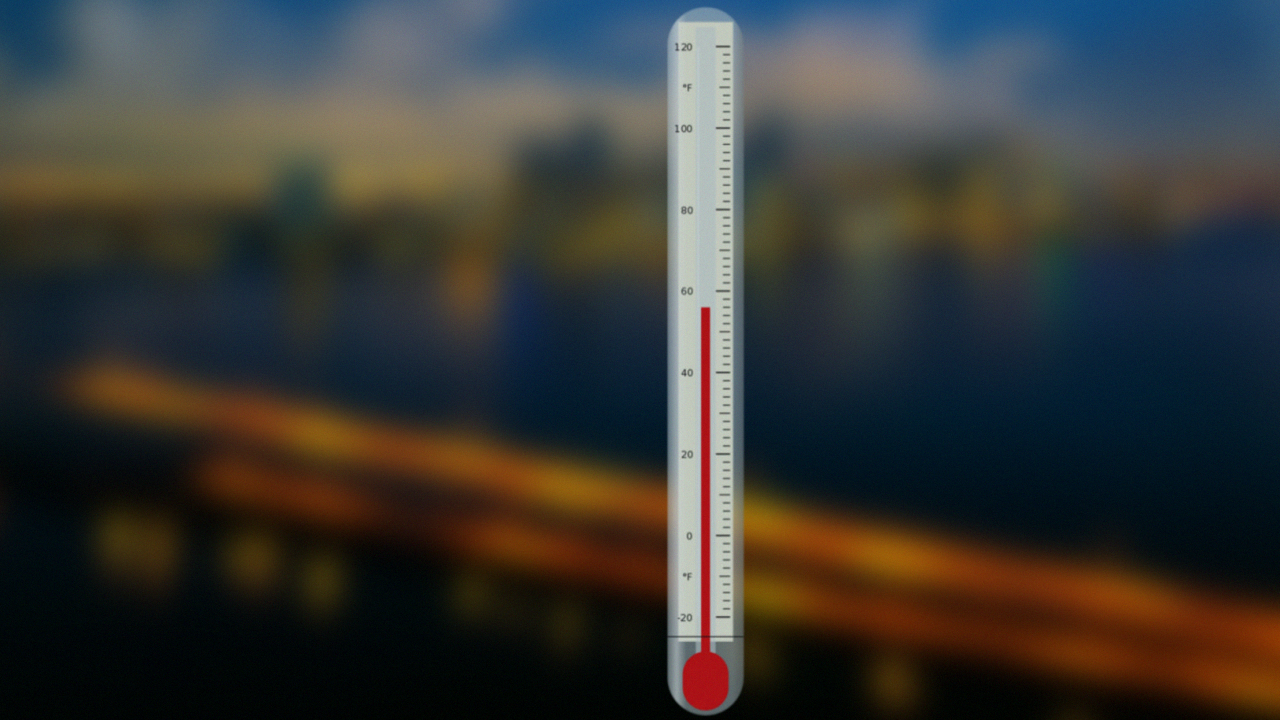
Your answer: 56 °F
